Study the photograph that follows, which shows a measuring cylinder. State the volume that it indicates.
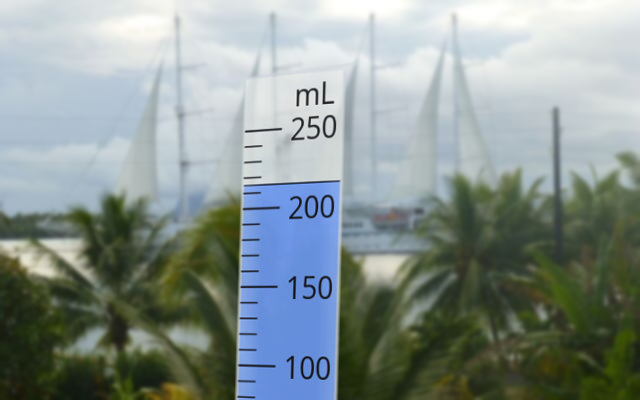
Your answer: 215 mL
